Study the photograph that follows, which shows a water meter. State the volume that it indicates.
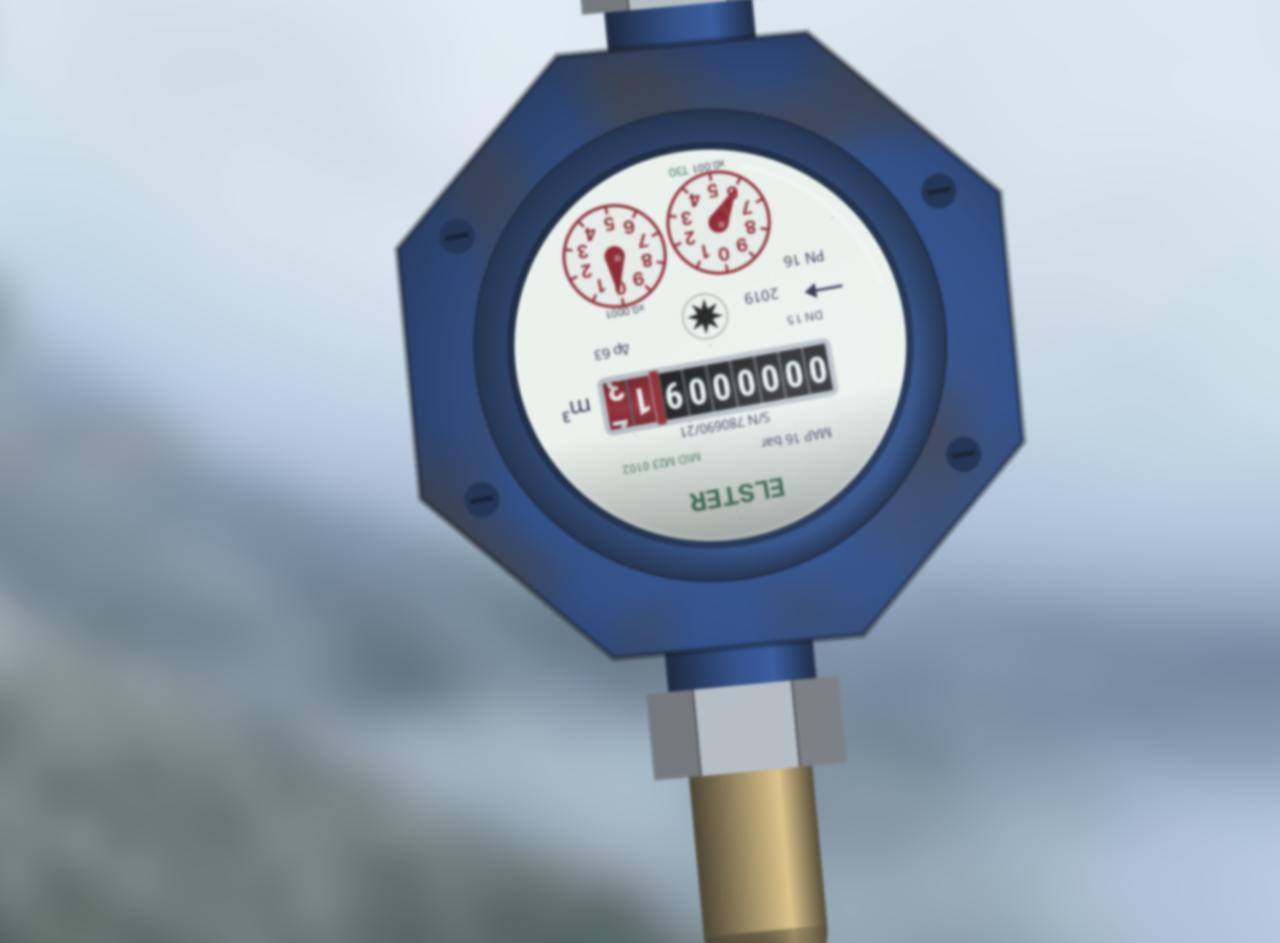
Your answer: 9.1260 m³
